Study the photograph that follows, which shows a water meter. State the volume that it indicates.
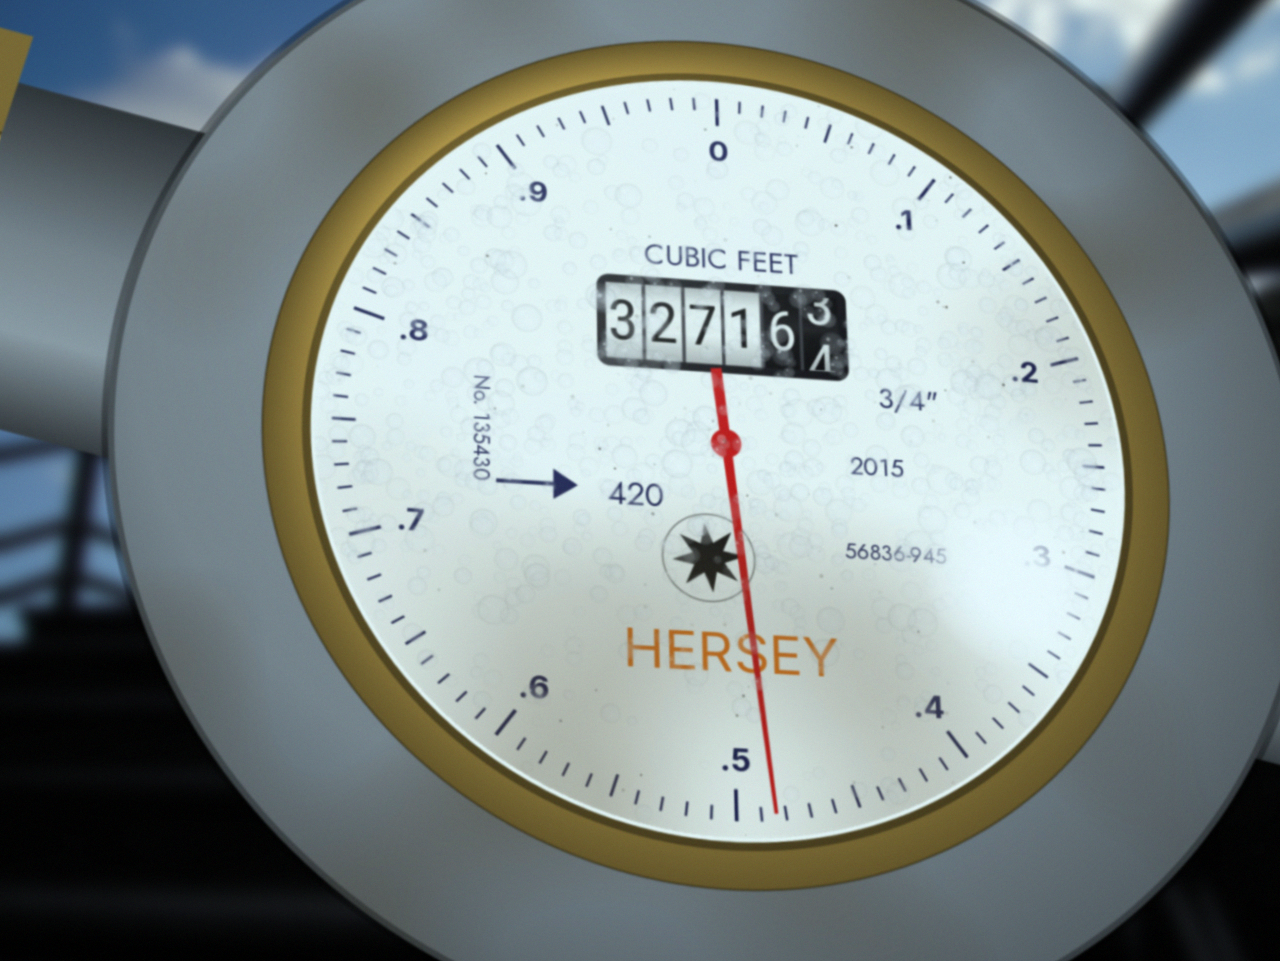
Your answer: 327163.48 ft³
